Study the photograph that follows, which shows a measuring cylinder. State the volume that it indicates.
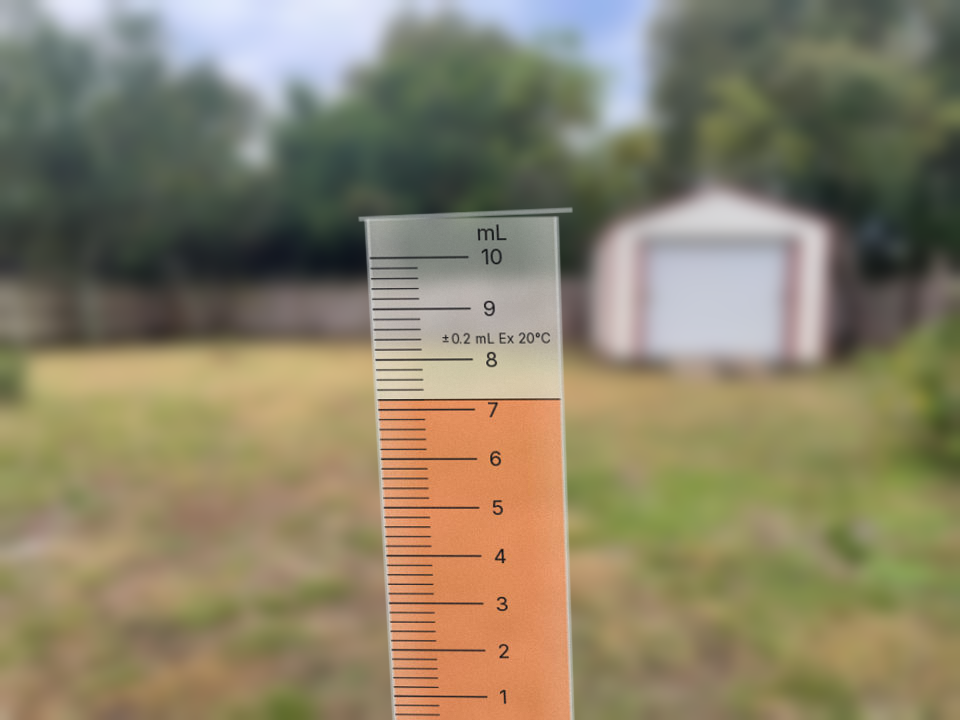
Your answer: 7.2 mL
